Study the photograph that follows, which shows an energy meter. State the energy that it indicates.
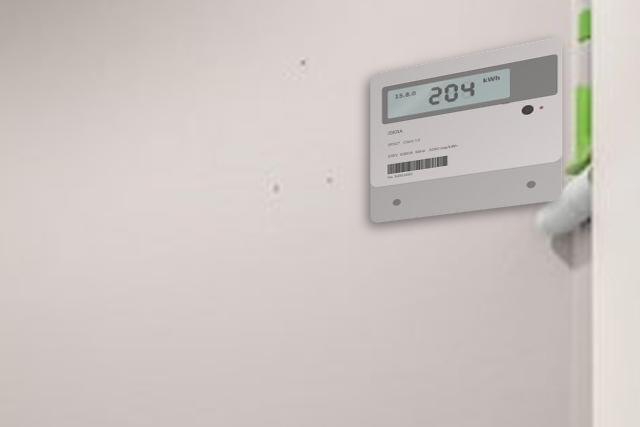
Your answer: 204 kWh
